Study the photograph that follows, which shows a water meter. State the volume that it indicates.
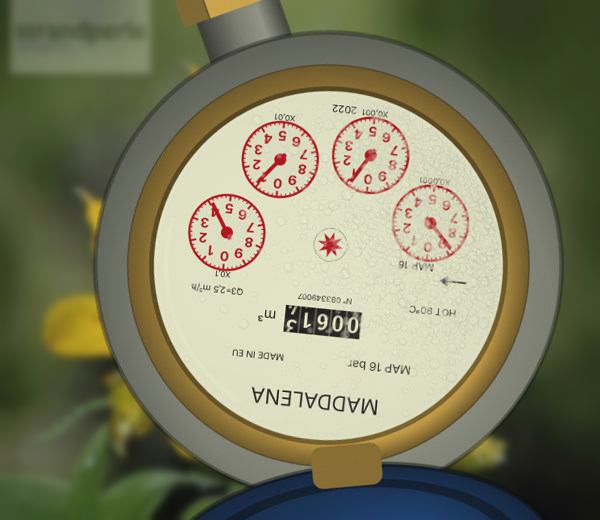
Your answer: 613.4108 m³
